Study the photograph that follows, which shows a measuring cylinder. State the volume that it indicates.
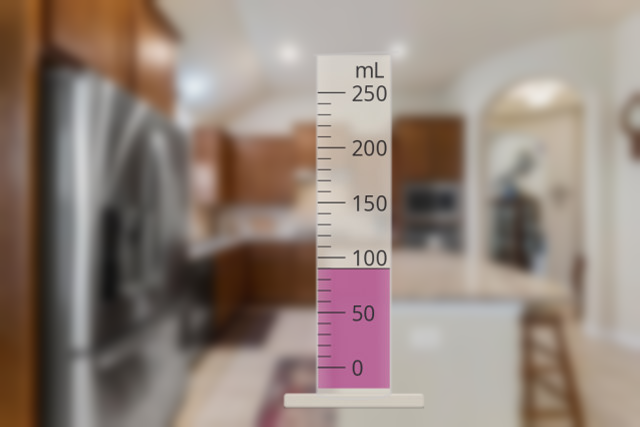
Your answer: 90 mL
